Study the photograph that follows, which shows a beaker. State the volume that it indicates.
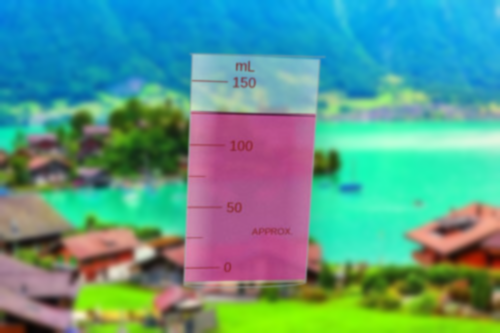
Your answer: 125 mL
